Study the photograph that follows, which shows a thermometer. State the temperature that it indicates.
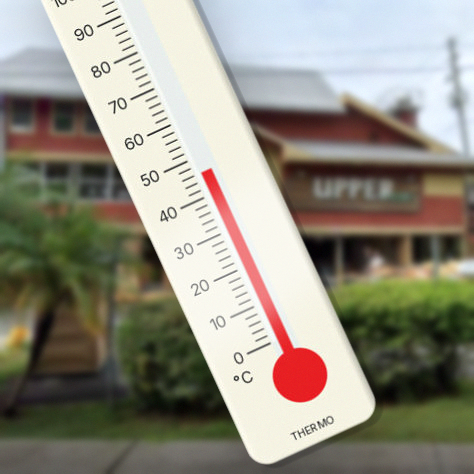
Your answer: 46 °C
